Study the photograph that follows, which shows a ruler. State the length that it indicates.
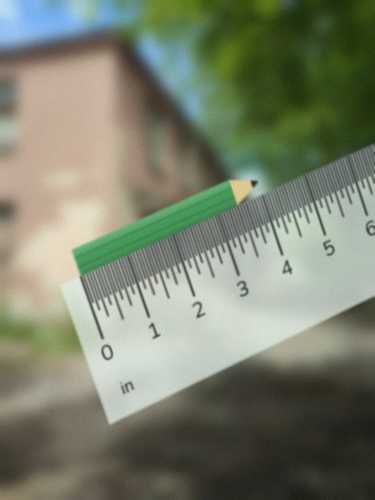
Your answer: 4 in
